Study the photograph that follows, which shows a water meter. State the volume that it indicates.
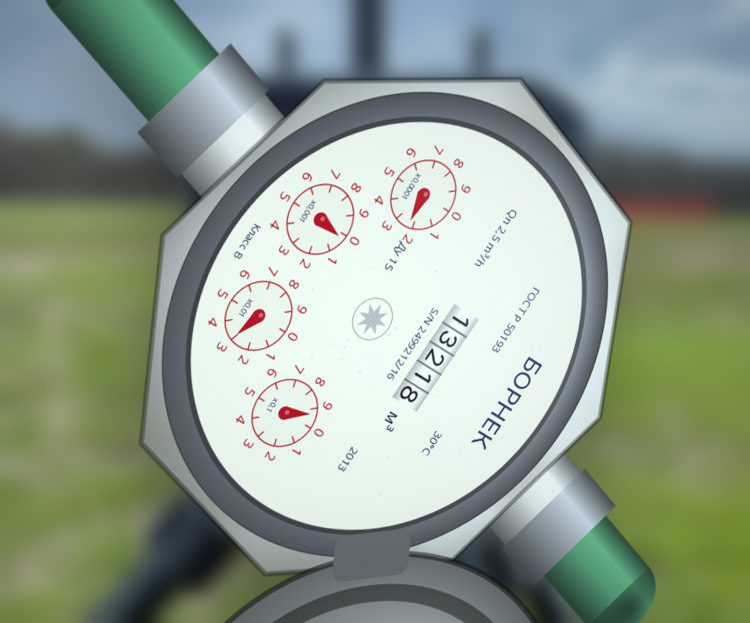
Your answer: 13217.9302 m³
